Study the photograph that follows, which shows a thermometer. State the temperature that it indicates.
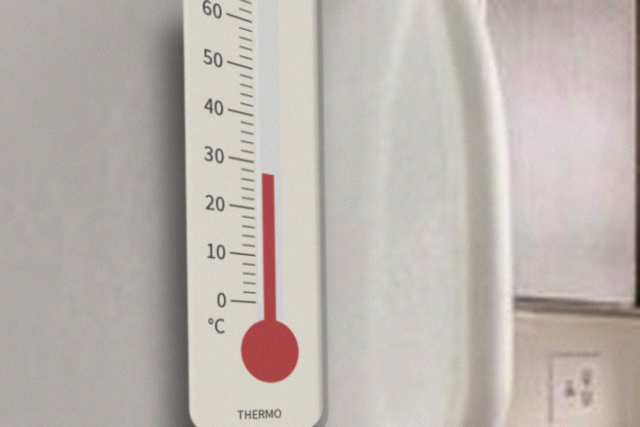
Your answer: 28 °C
